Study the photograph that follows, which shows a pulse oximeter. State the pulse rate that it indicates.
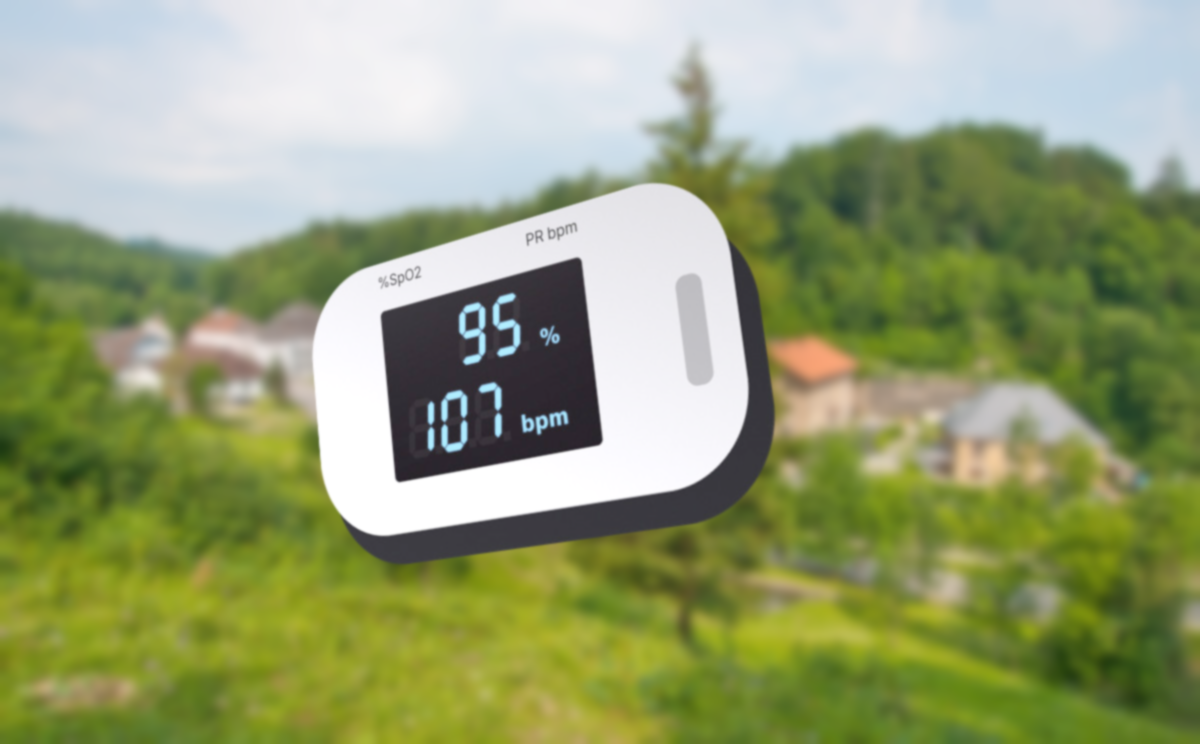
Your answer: 107 bpm
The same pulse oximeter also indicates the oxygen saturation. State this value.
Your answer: 95 %
